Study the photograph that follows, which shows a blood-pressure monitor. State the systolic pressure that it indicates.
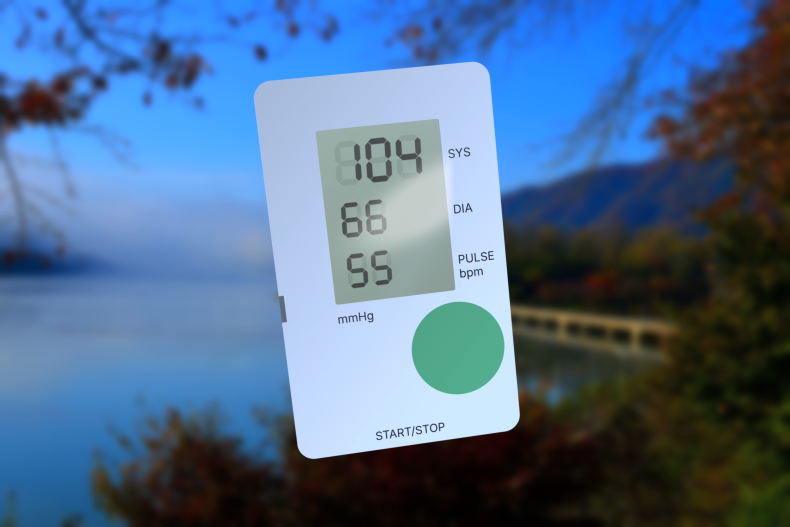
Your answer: 104 mmHg
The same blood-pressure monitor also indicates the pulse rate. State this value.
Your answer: 55 bpm
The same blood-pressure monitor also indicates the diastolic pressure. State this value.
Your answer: 66 mmHg
